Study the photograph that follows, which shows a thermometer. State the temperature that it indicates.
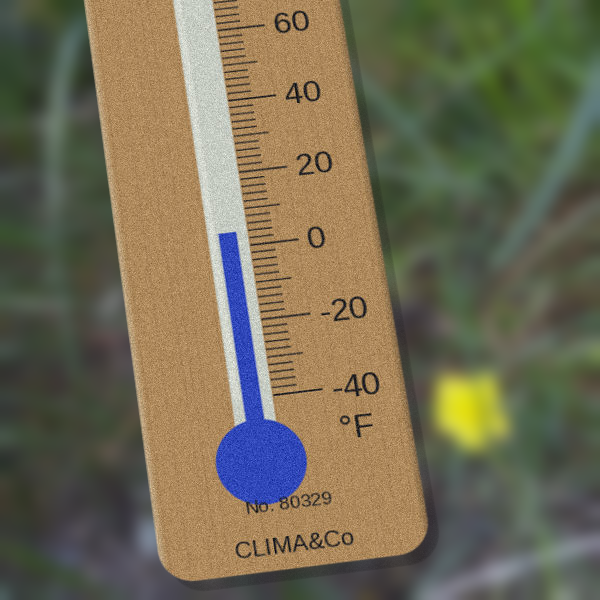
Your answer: 4 °F
